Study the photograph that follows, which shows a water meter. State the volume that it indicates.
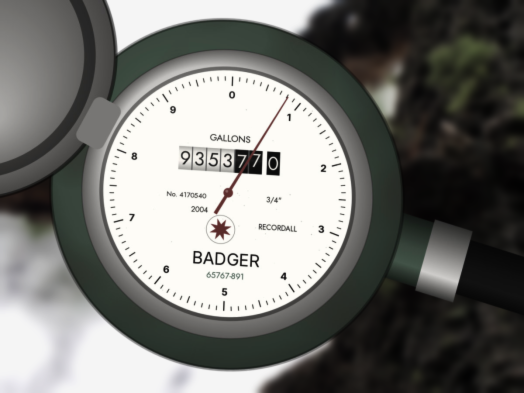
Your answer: 9353770.8 gal
